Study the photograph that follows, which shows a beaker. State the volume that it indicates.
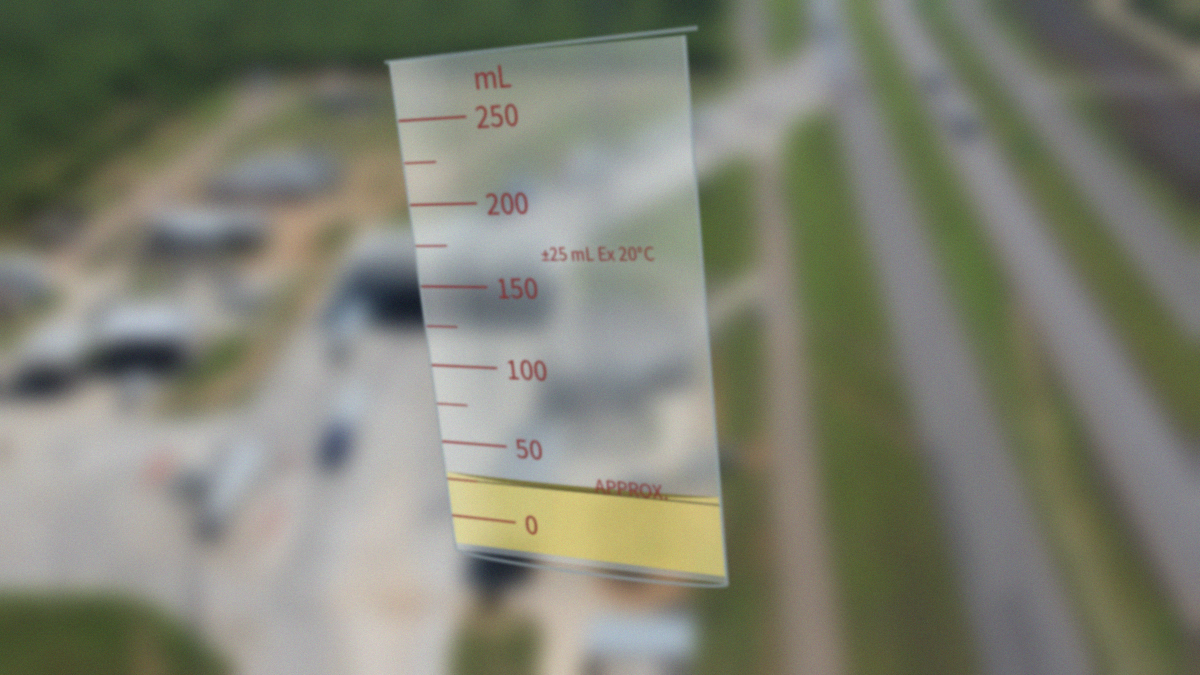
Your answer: 25 mL
